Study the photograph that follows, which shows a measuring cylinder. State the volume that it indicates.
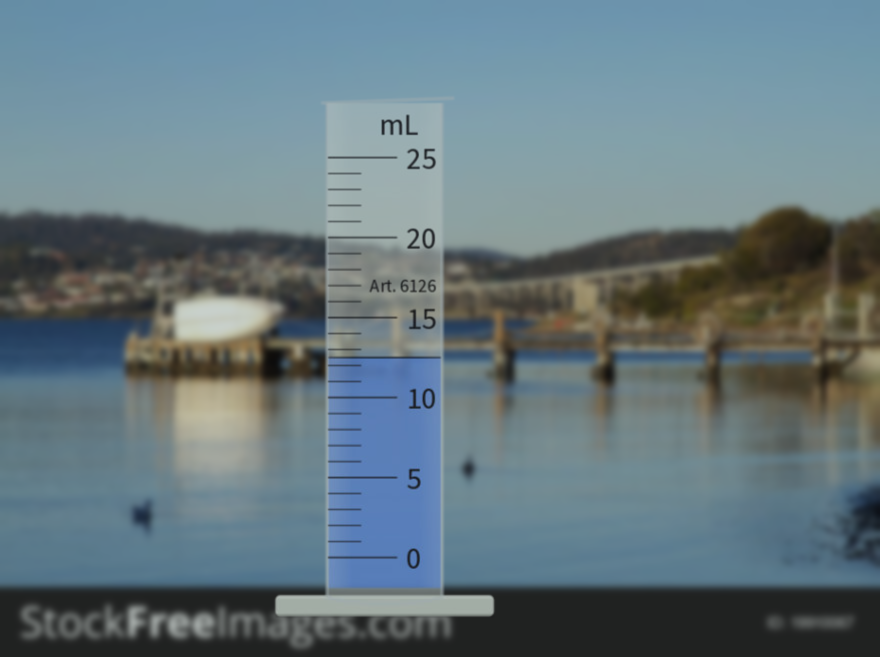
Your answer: 12.5 mL
